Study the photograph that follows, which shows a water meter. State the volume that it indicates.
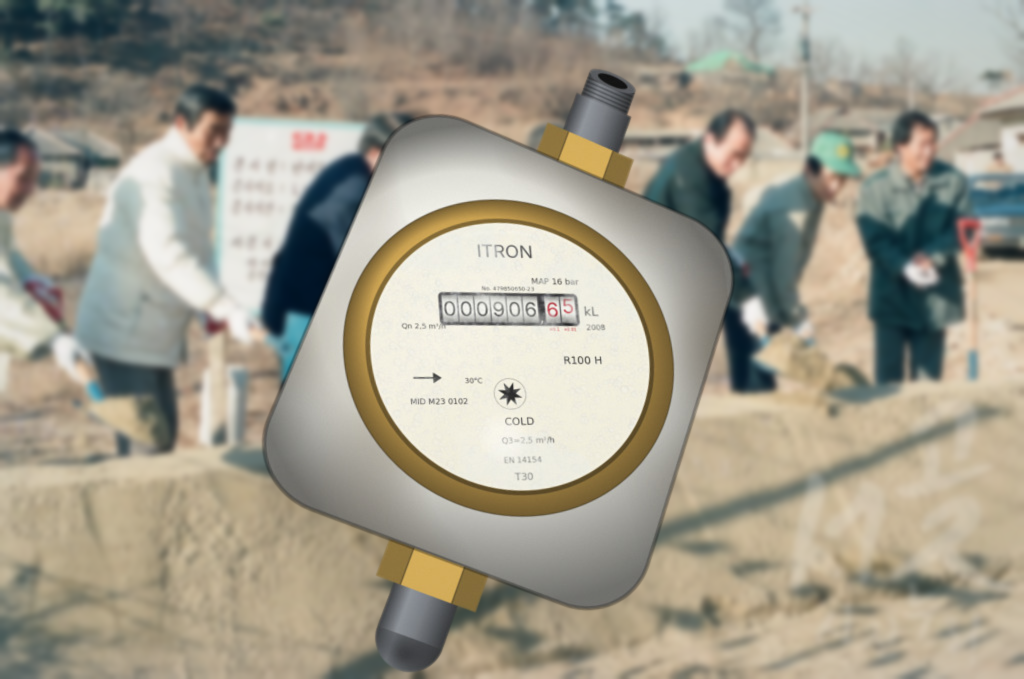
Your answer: 906.65 kL
